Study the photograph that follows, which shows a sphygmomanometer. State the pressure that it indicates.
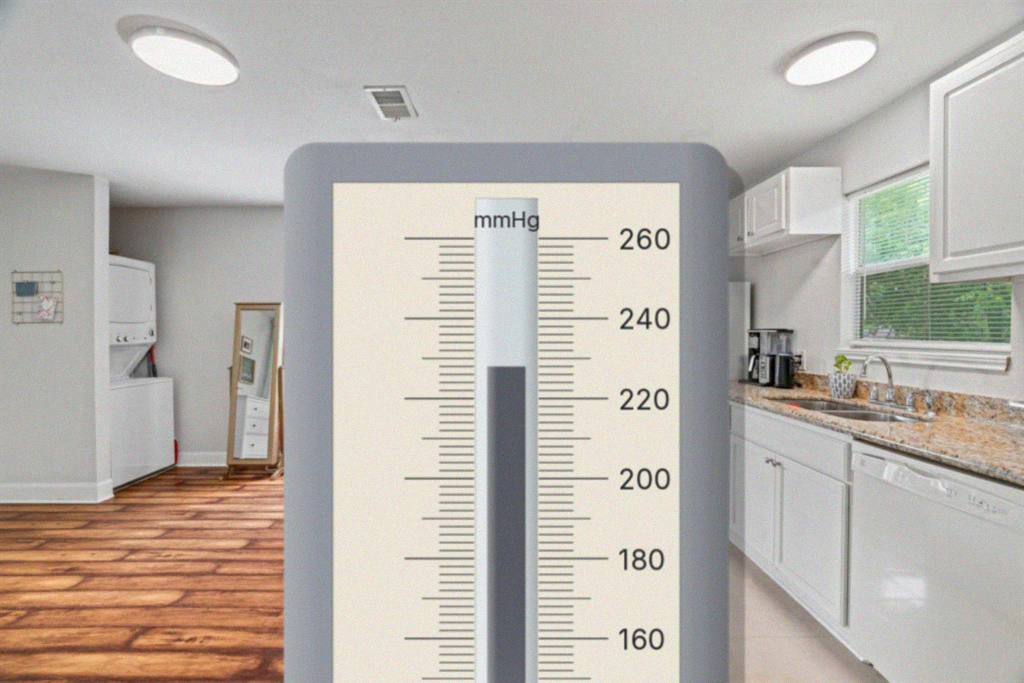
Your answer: 228 mmHg
